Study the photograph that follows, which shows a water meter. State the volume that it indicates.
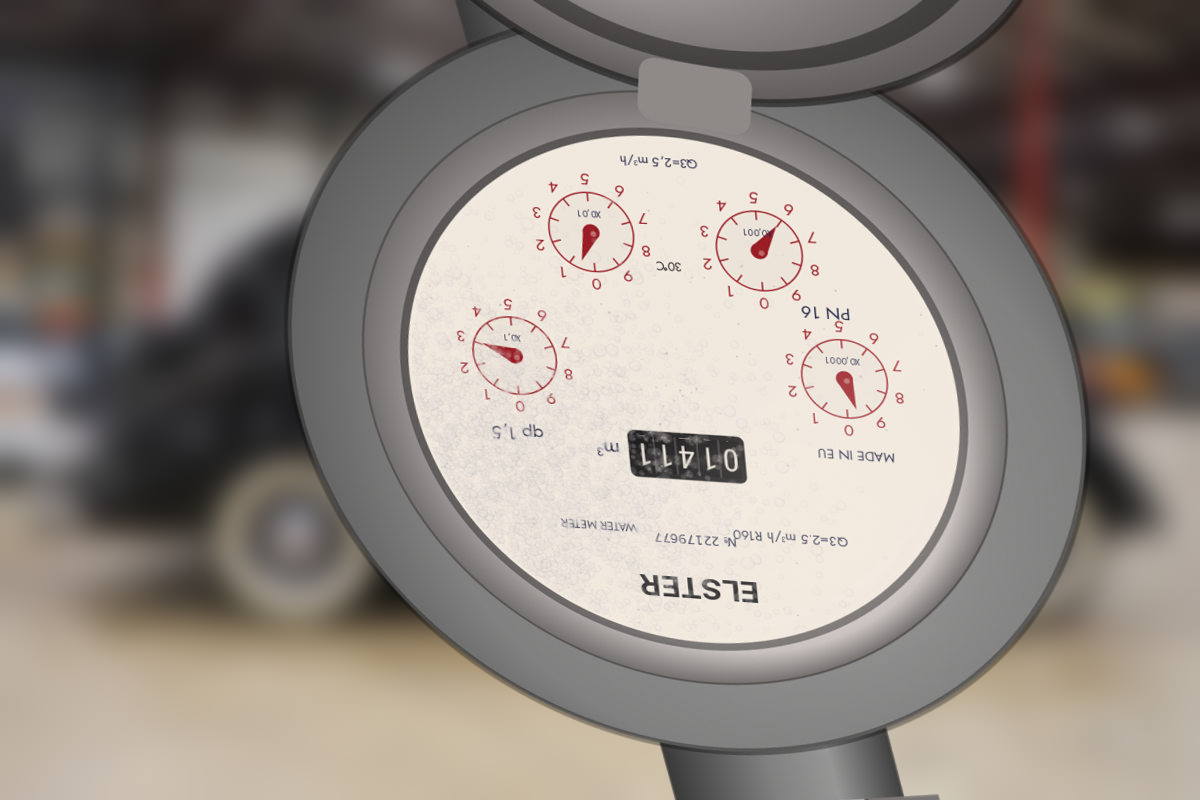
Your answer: 1411.3059 m³
